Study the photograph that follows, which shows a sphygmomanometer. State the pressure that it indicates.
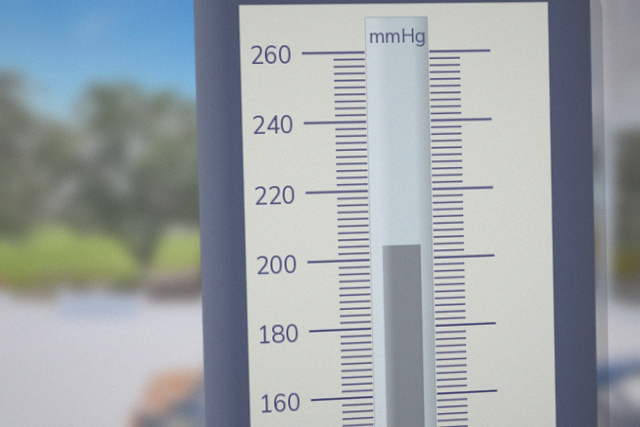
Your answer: 204 mmHg
